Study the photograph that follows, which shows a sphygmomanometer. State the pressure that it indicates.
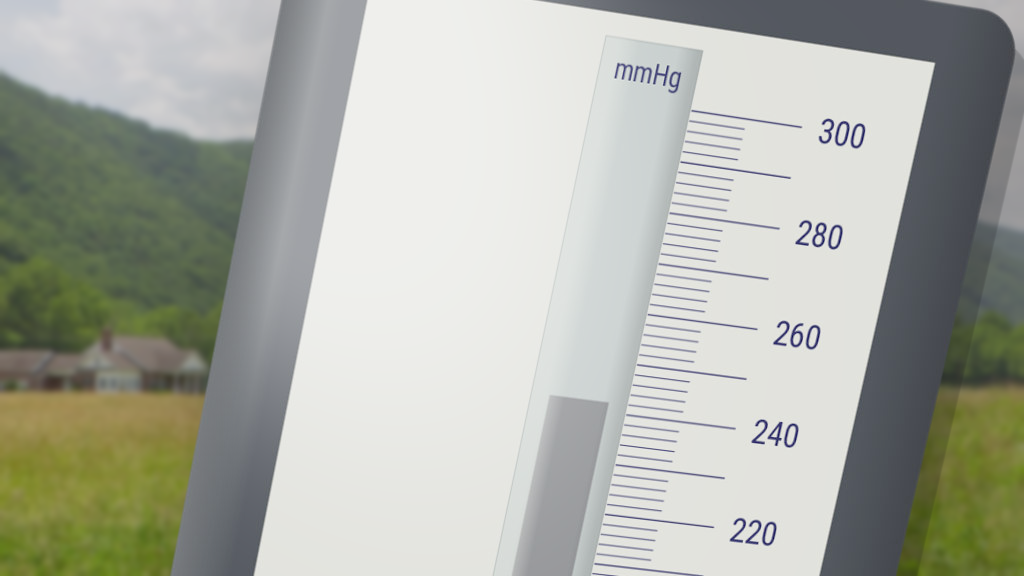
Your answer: 242 mmHg
